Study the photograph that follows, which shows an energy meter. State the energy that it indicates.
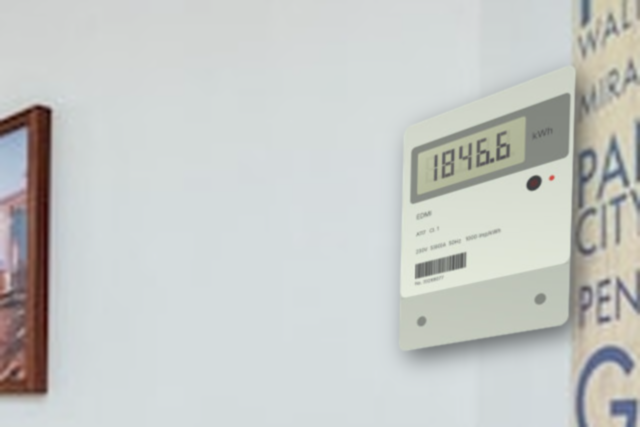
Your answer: 1846.6 kWh
